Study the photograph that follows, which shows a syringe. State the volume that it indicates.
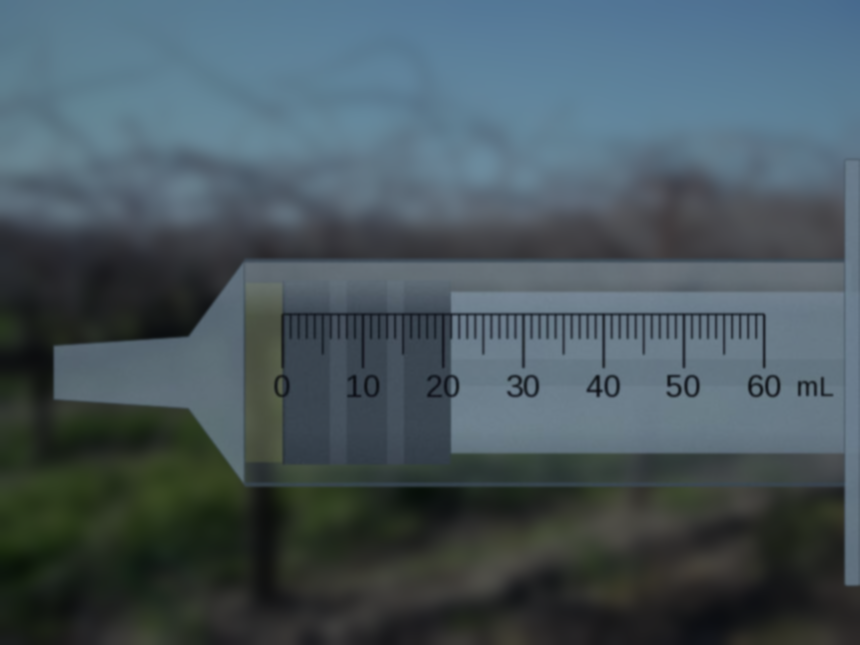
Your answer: 0 mL
